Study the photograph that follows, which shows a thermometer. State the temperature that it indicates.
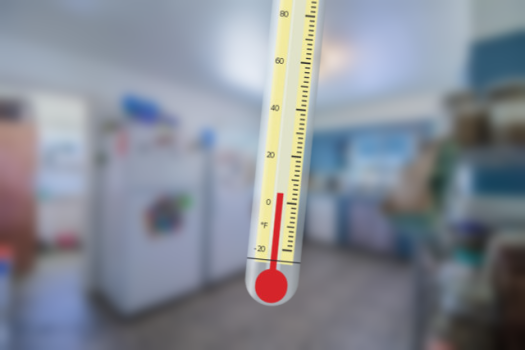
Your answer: 4 °F
